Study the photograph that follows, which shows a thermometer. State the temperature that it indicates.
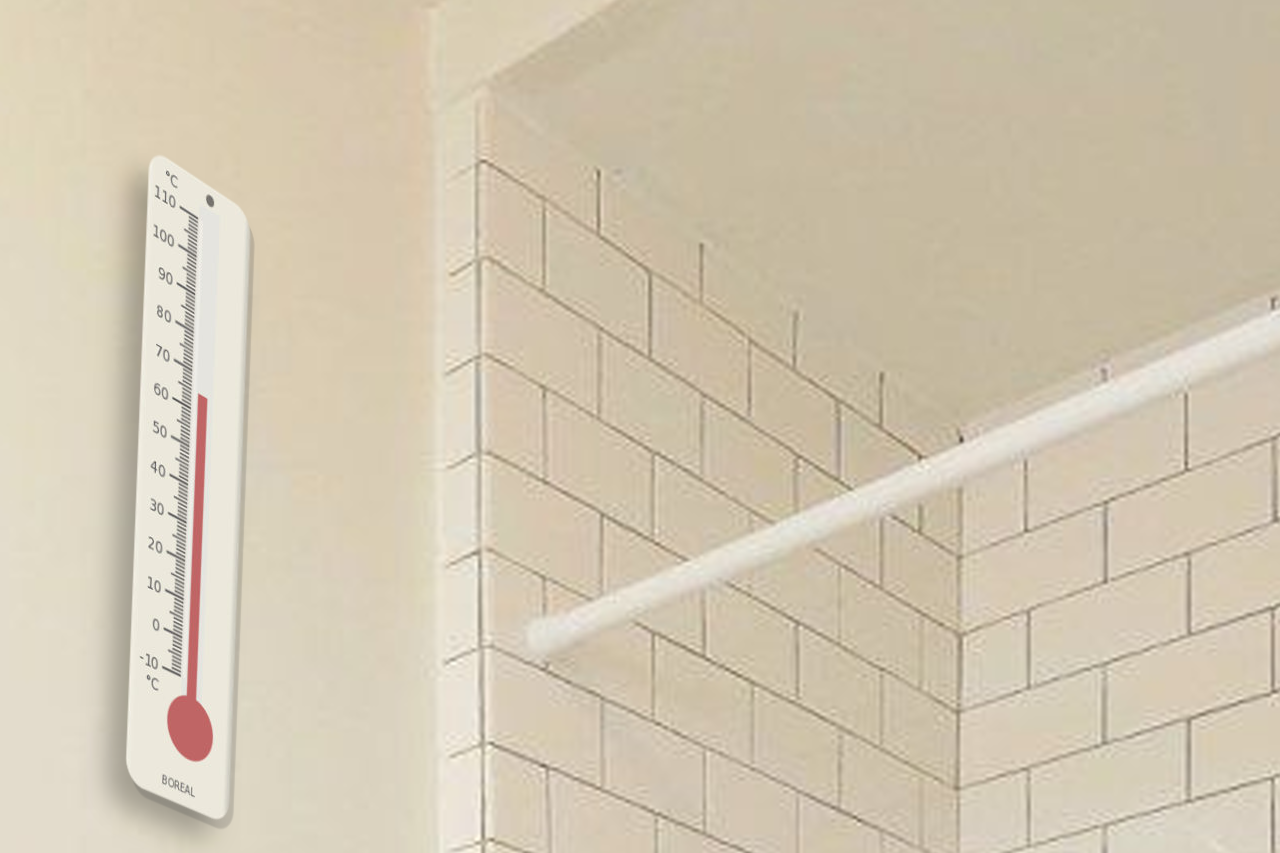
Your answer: 65 °C
